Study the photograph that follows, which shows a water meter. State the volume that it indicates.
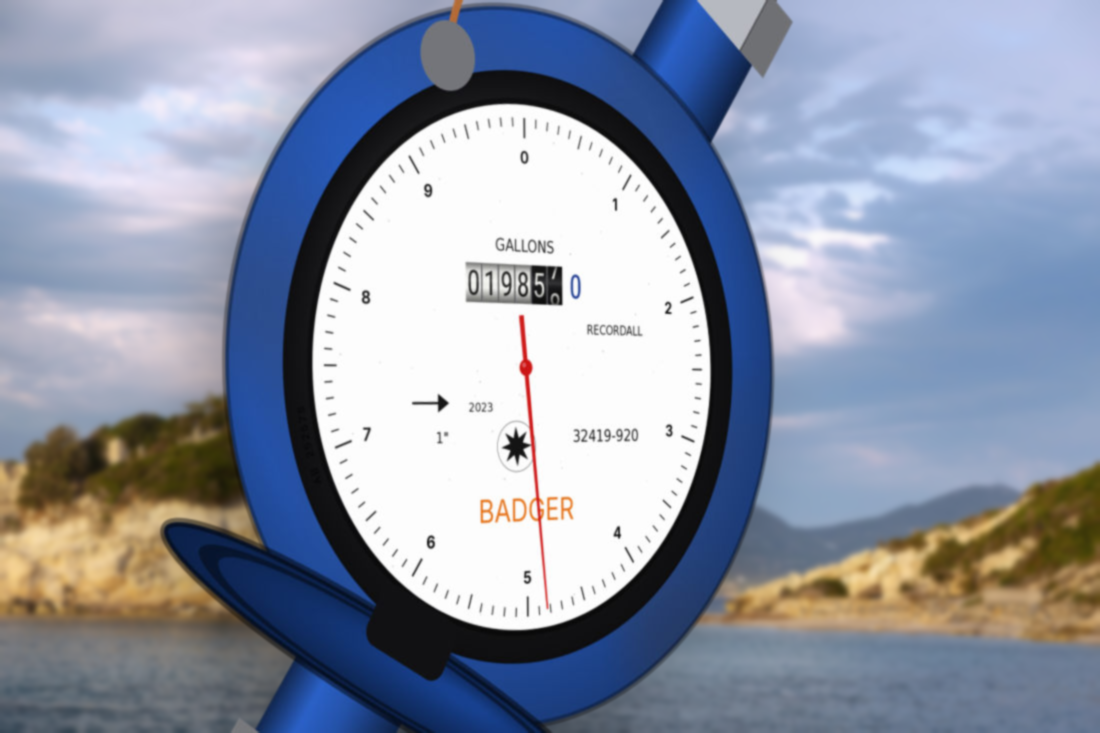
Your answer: 198574.8 gal
